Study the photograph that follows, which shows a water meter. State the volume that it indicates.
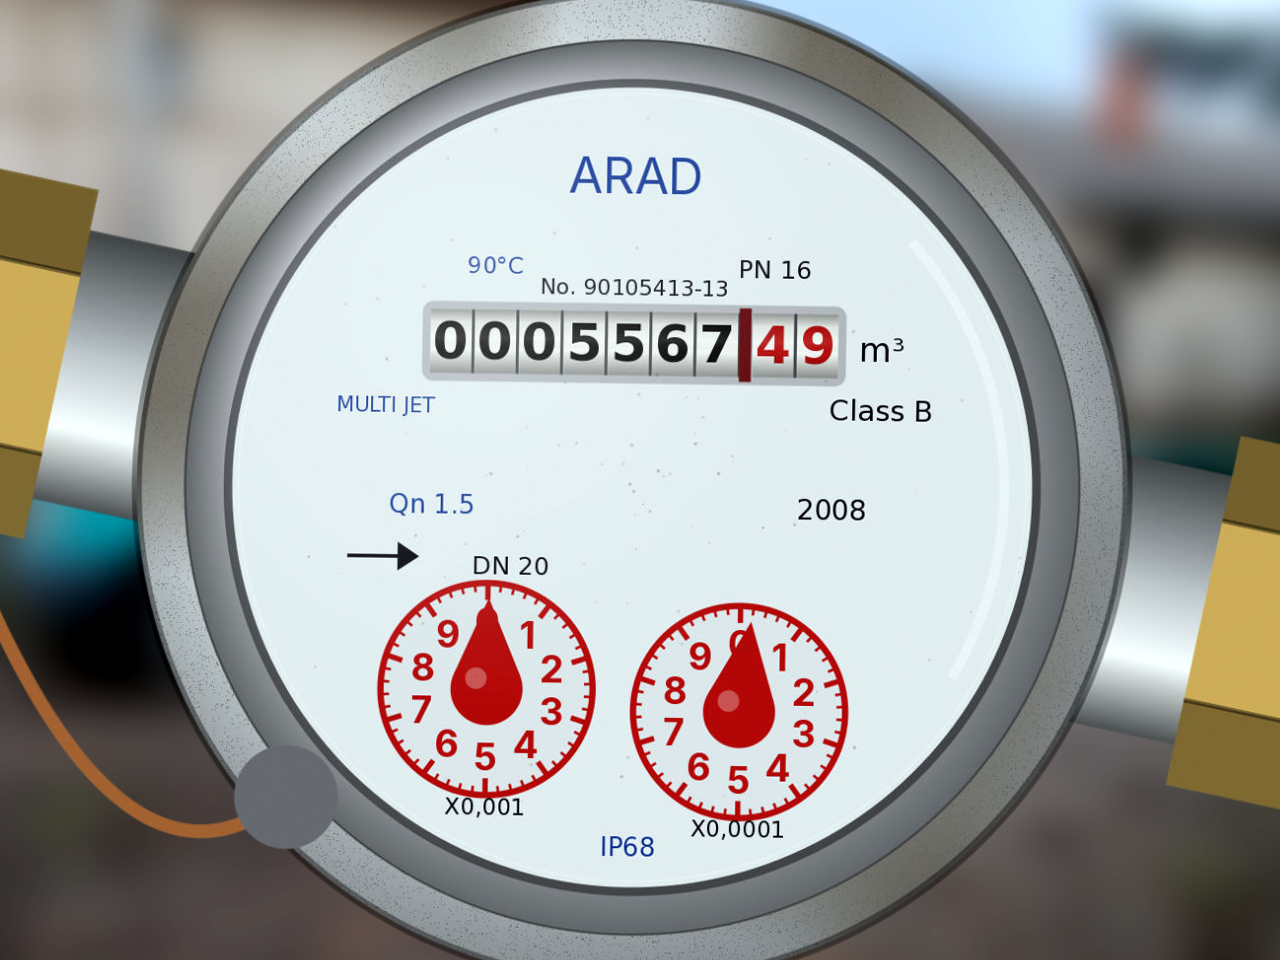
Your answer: 5567.4900 m³
